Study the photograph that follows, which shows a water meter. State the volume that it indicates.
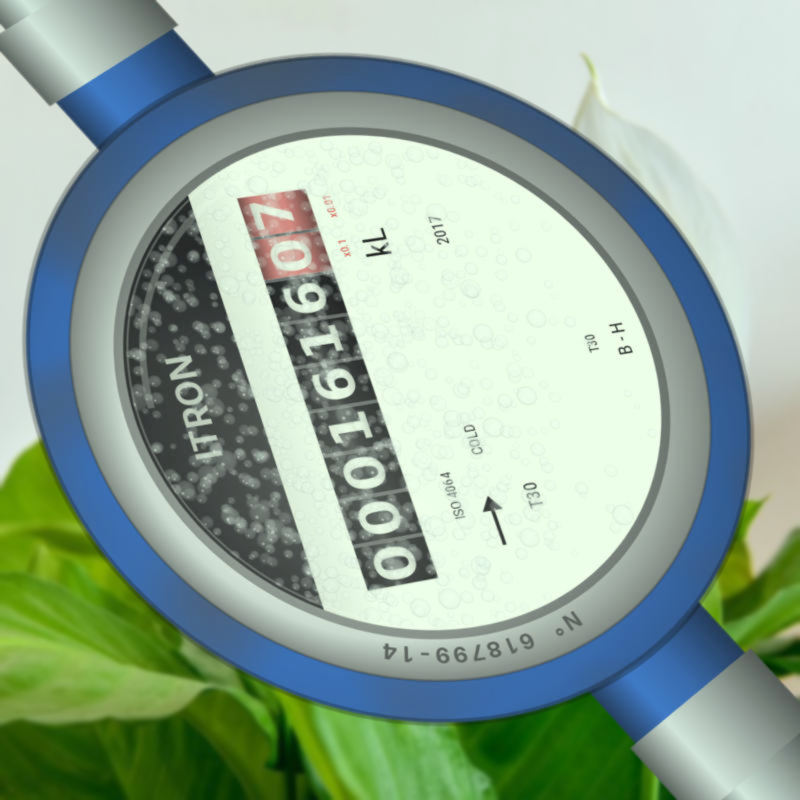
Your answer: 1616.07 kL
